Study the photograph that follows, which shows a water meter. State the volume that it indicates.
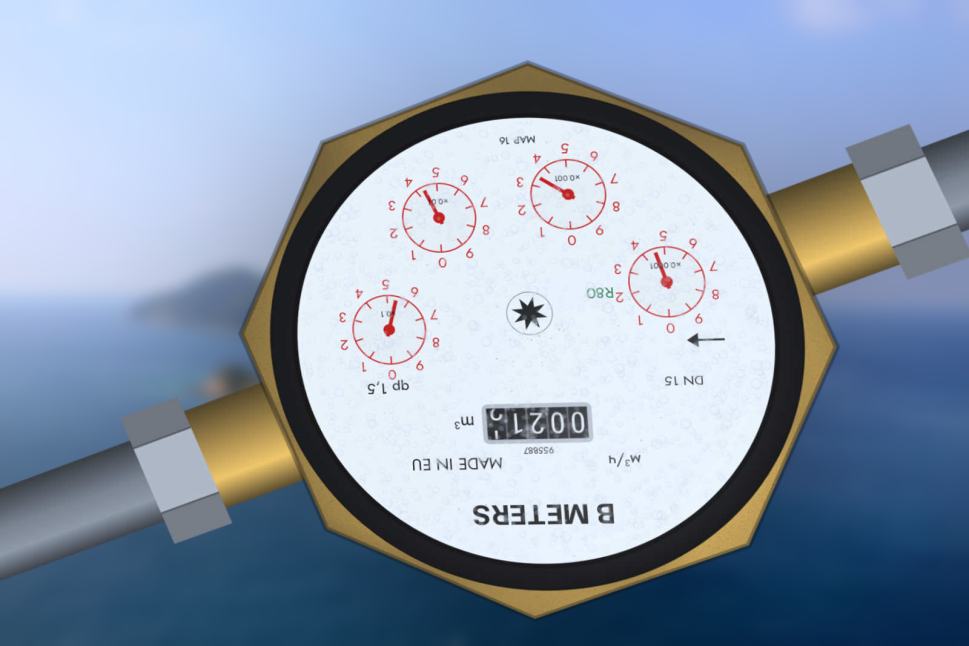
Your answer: 211.5434 m³
